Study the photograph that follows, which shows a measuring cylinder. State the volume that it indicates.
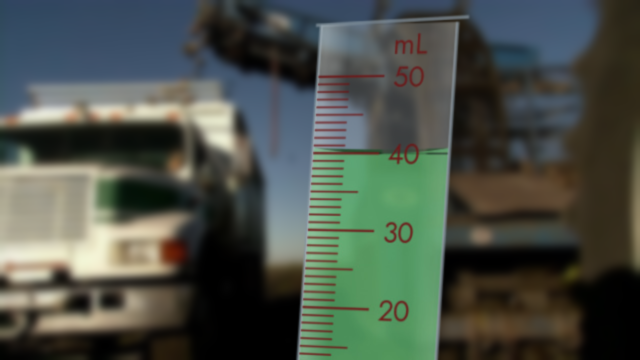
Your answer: 40 mL
